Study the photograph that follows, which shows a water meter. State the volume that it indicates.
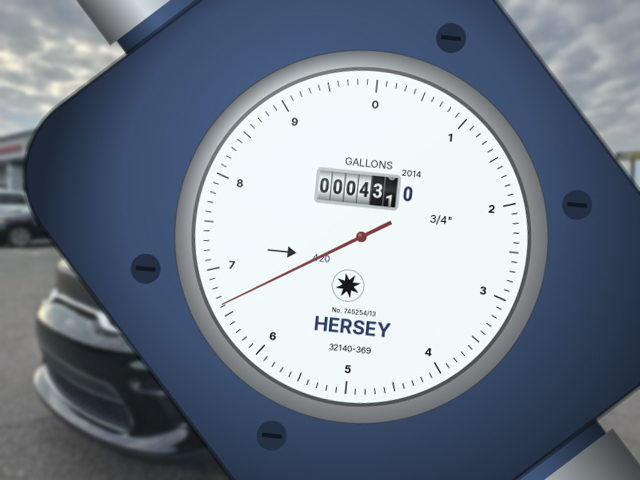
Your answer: 4306.6 gal
